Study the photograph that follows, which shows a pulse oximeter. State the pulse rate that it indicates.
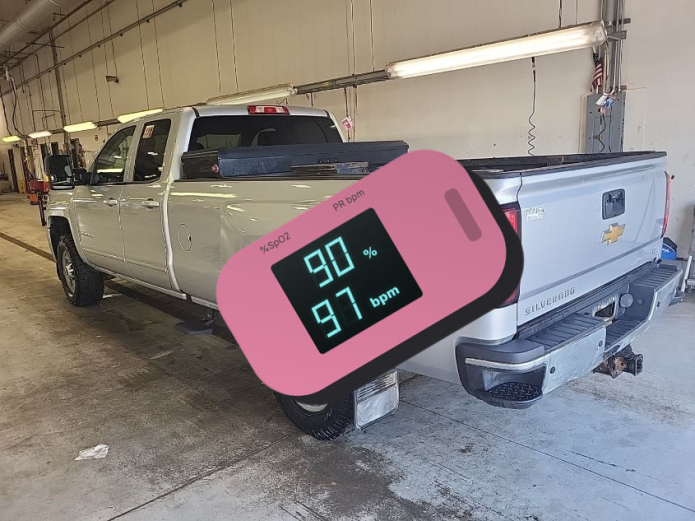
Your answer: 97 bpm
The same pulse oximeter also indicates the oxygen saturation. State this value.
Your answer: 90 %
